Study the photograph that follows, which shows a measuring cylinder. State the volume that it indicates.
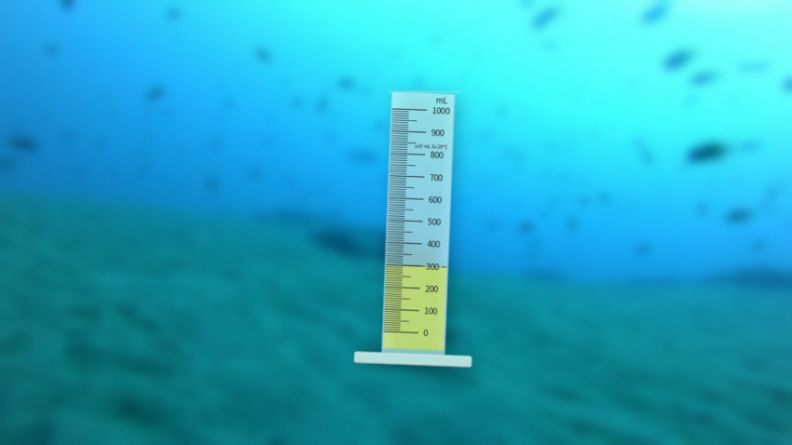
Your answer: 300 mL
